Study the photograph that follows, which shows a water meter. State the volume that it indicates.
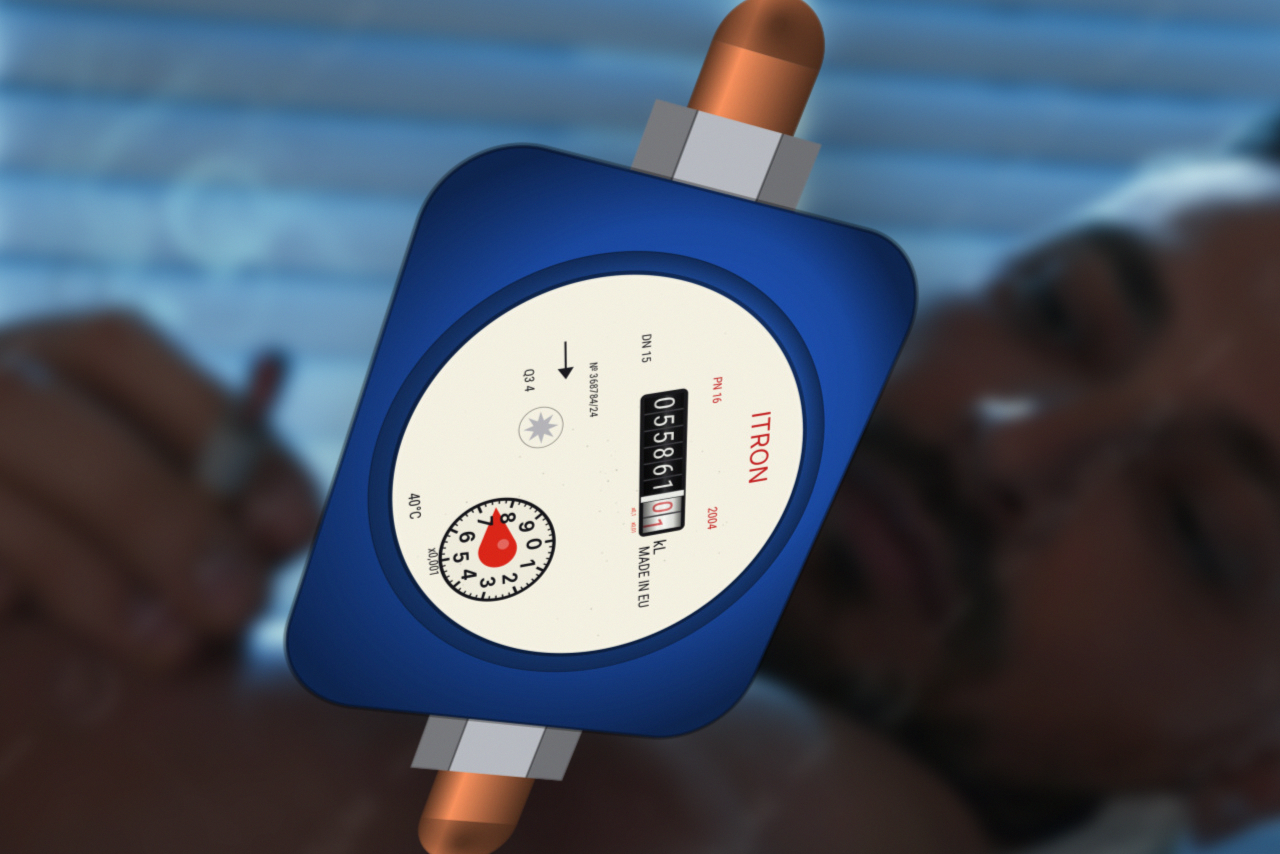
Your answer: 55861.007 kL
